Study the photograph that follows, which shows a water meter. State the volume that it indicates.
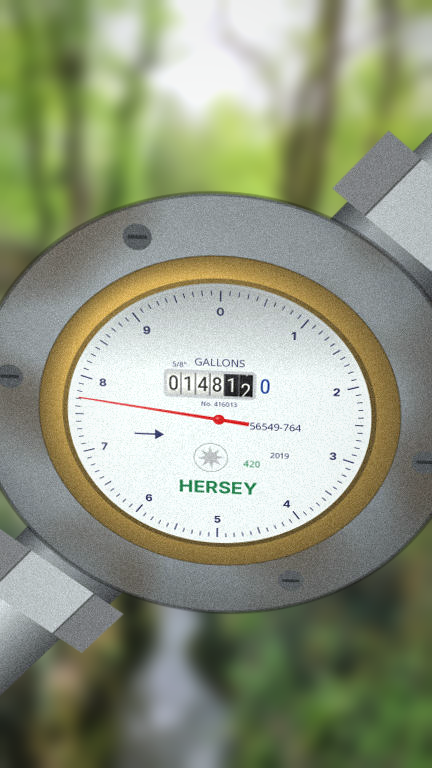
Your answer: 148117.7 gal
